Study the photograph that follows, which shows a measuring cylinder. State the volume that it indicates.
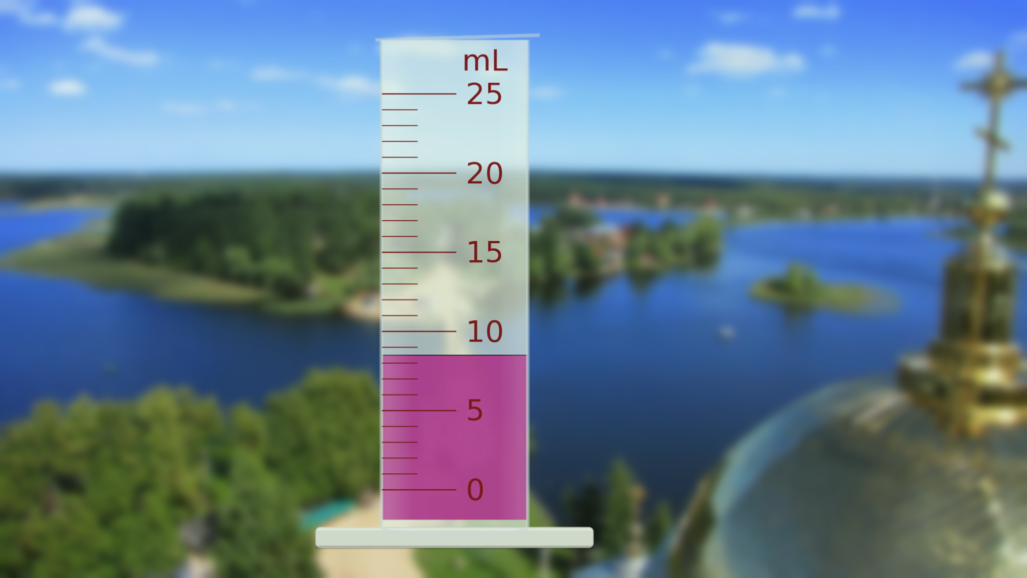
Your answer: 8.5 mL
